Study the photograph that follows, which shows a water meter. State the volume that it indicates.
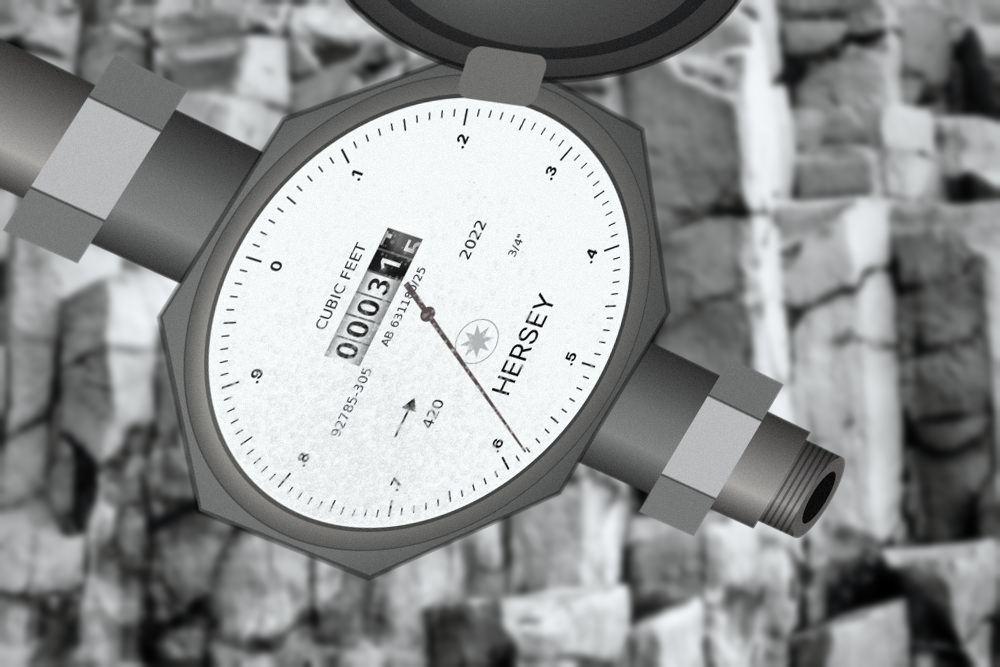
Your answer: 314.58 ft³
